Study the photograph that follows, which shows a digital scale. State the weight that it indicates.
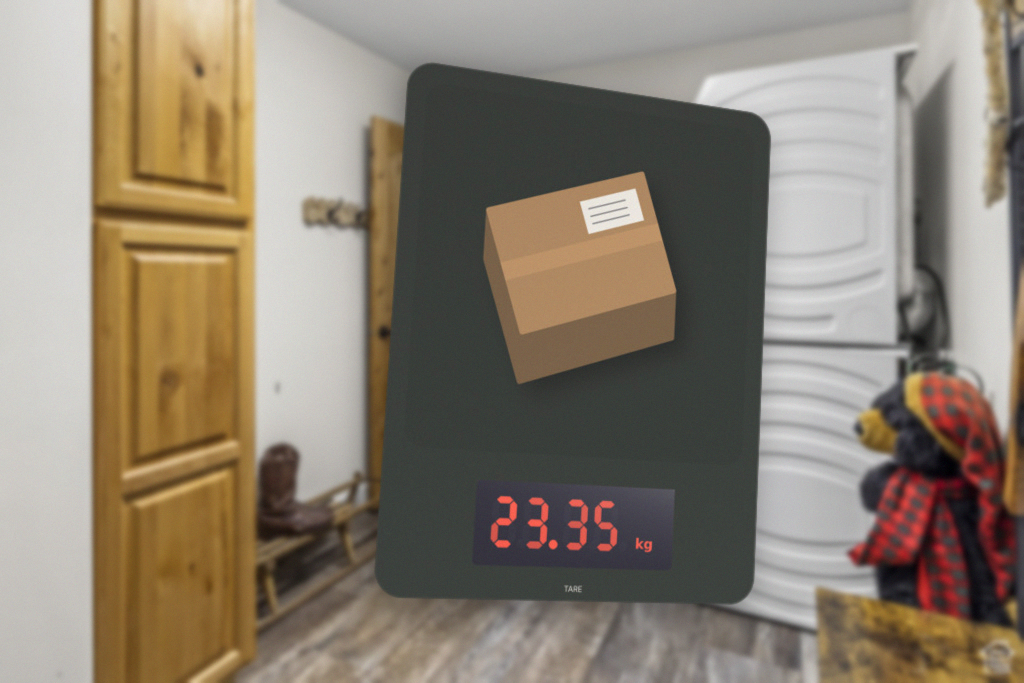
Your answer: 23.35 kg
